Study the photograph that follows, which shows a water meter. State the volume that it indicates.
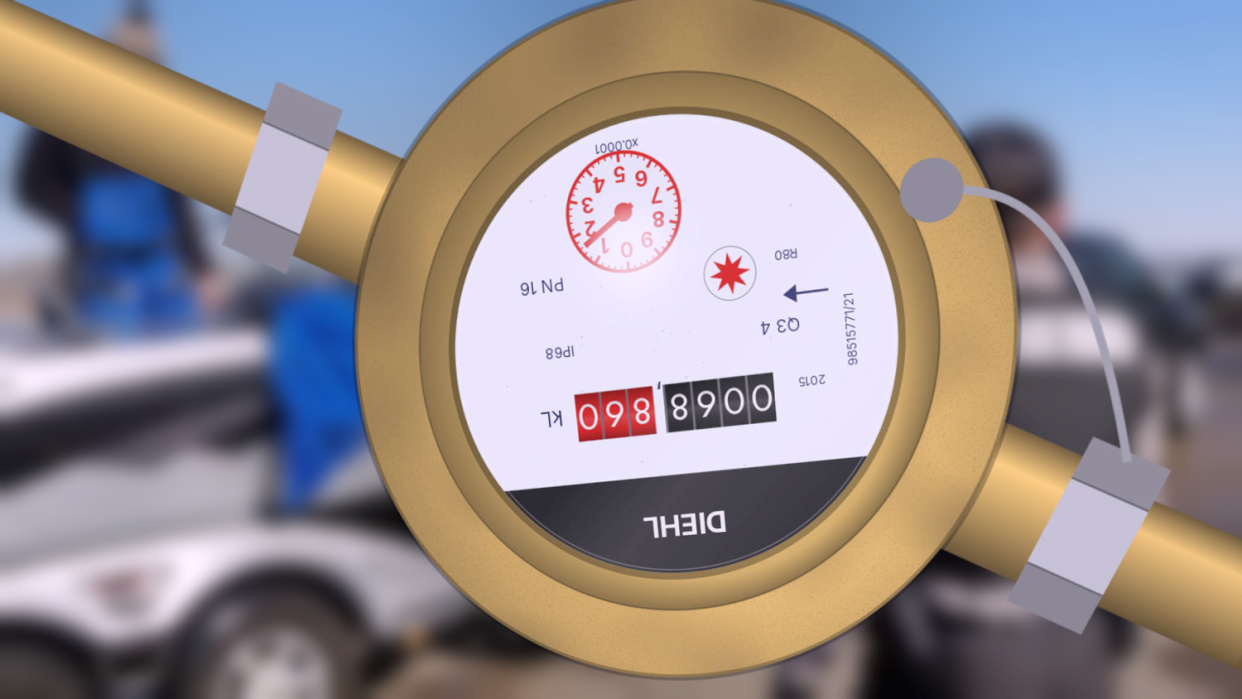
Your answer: 68.8601 kL
